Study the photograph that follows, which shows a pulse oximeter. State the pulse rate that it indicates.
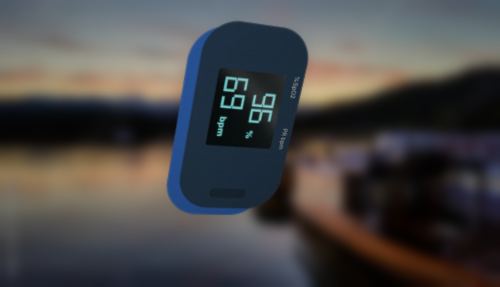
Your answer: 69 bpm
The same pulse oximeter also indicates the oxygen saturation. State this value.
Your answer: 96 %
